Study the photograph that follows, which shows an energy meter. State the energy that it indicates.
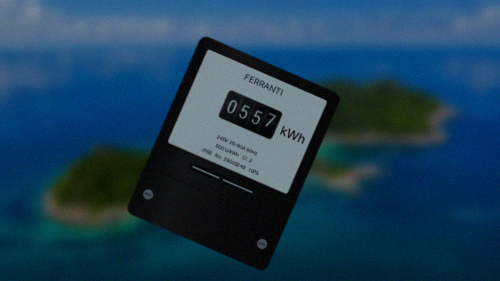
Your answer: 557 kWh
